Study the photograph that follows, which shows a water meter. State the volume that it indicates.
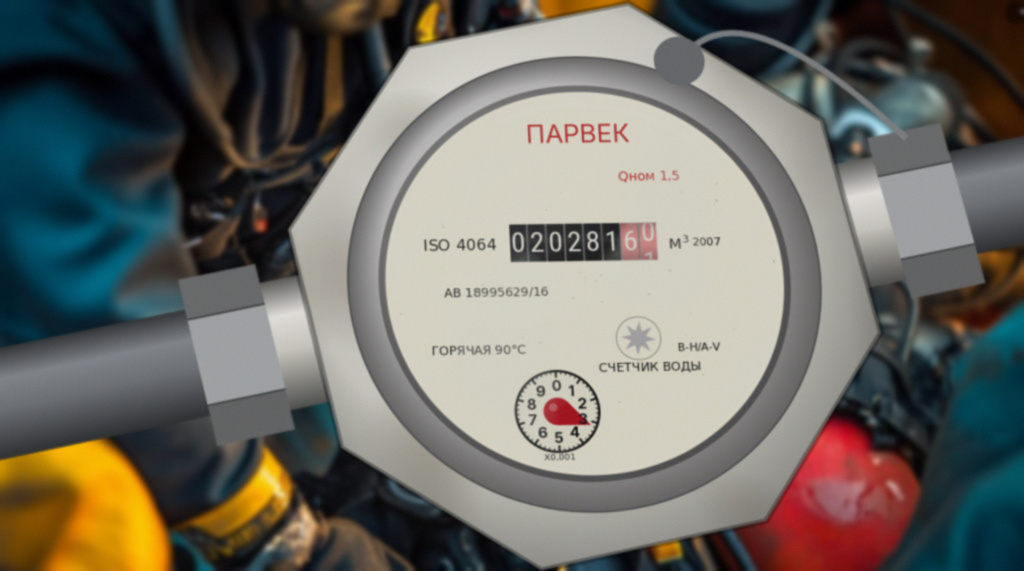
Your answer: 20281.603 m³
